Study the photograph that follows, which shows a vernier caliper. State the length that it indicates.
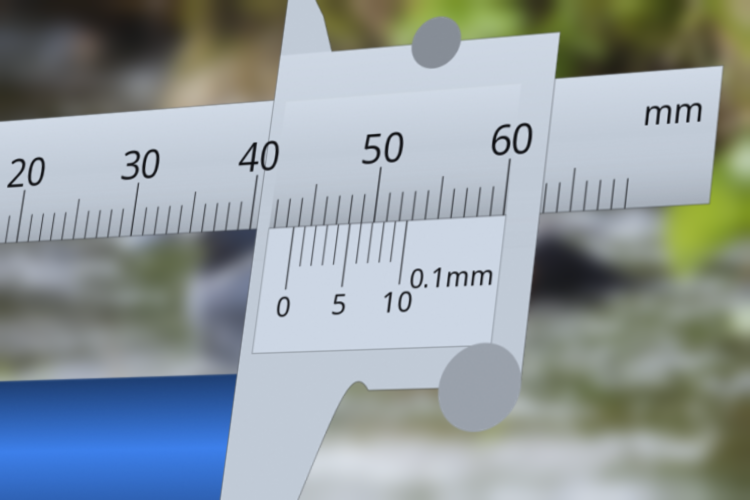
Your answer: 43.6 mm
